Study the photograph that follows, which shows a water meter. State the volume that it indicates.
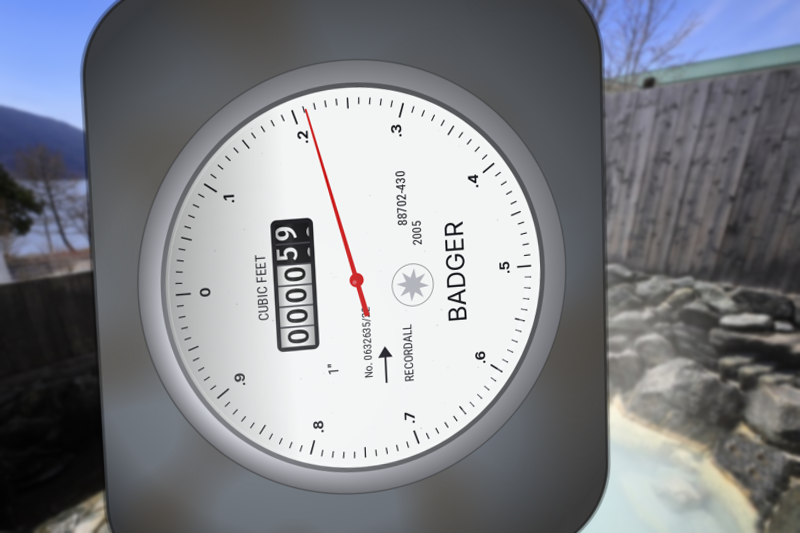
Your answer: 59.21 ft³
